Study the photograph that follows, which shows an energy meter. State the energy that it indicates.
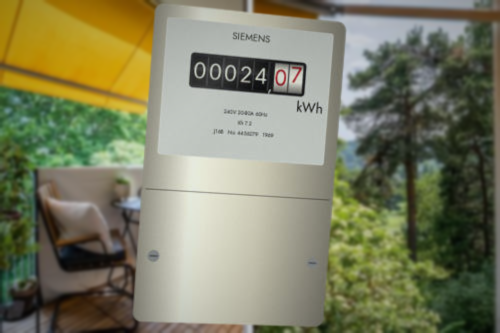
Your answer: 24.07 kWh
